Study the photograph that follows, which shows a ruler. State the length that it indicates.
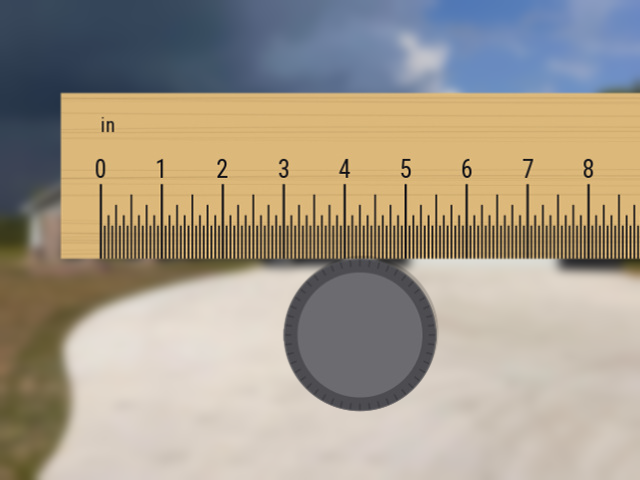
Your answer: 2.5 in
